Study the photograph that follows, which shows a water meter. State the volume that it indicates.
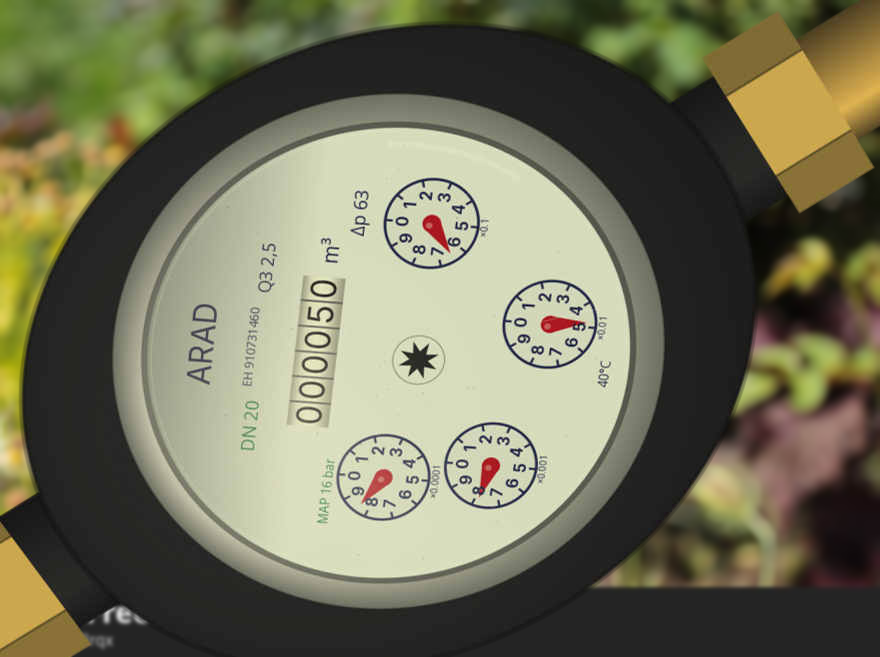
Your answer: 50.6478 m³
